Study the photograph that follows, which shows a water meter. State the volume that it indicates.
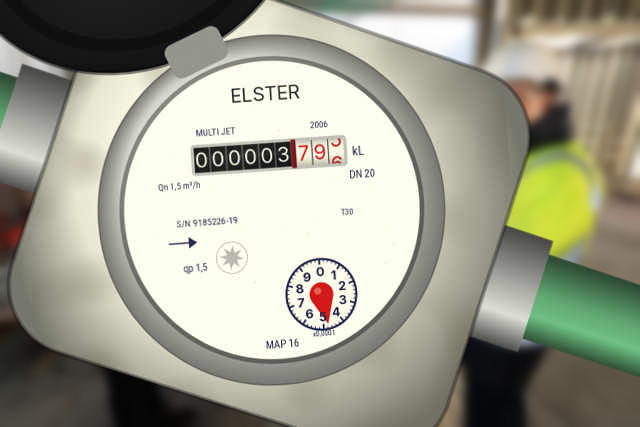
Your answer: 3.7954 kL
